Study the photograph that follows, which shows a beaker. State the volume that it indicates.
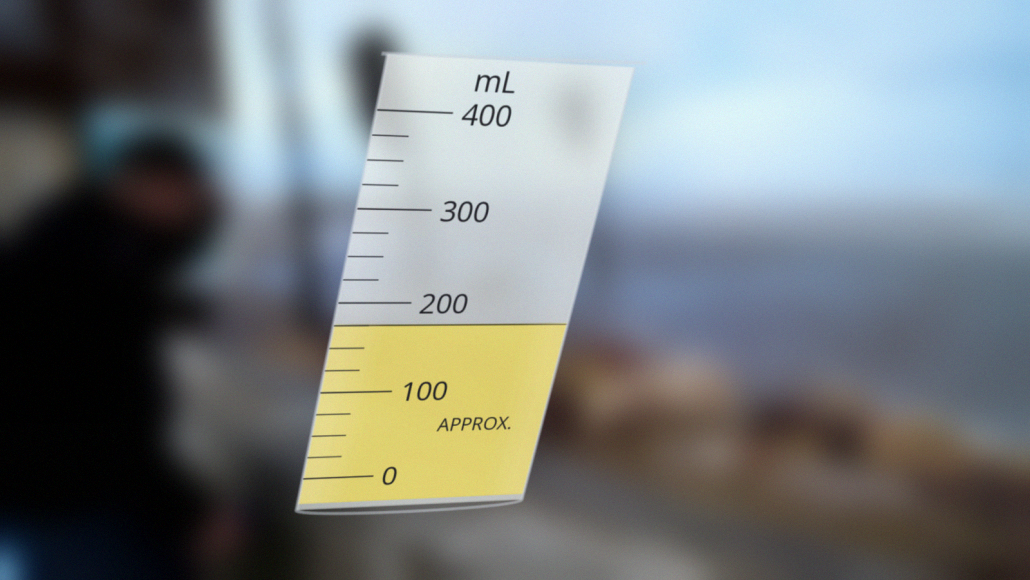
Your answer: 175 mL
